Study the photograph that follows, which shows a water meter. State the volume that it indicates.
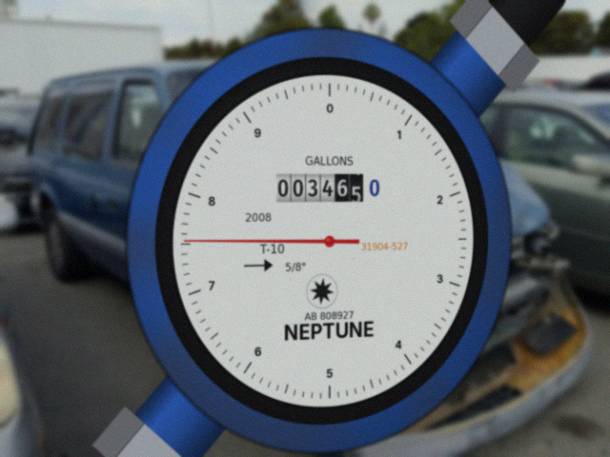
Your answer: 34647.5 gal
